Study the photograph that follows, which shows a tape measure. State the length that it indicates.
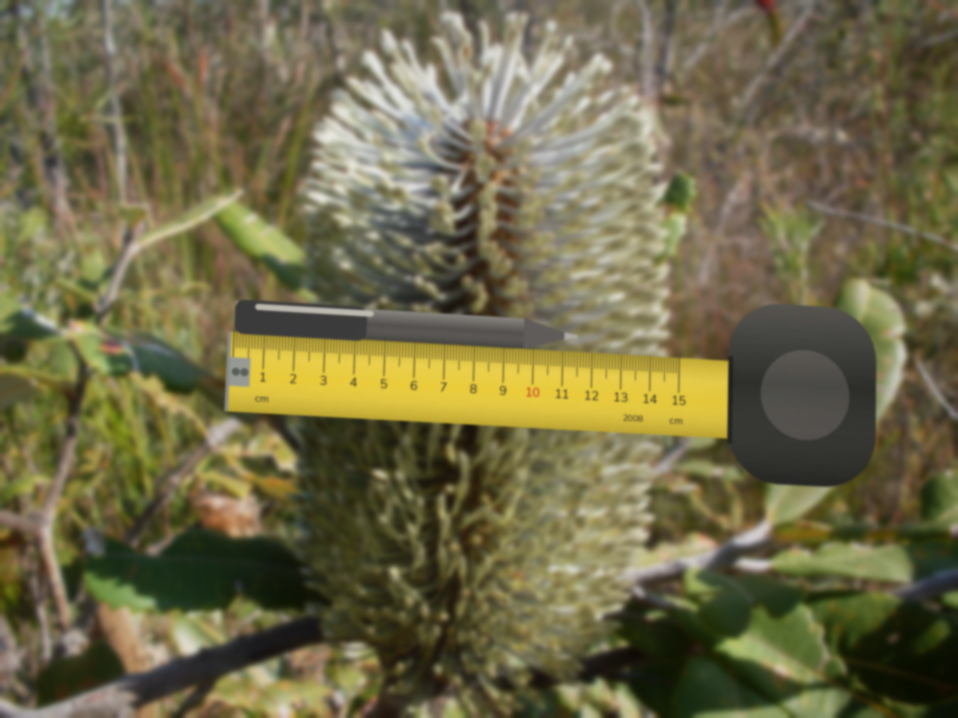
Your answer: 11.5 cm
